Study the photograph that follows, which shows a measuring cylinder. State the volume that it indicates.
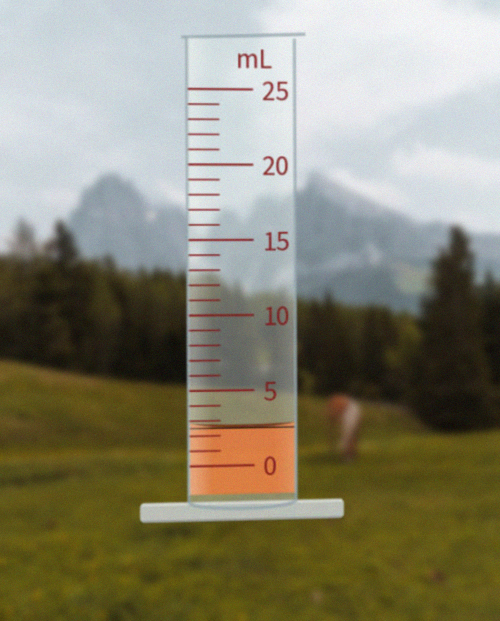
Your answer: 2.5 mL
